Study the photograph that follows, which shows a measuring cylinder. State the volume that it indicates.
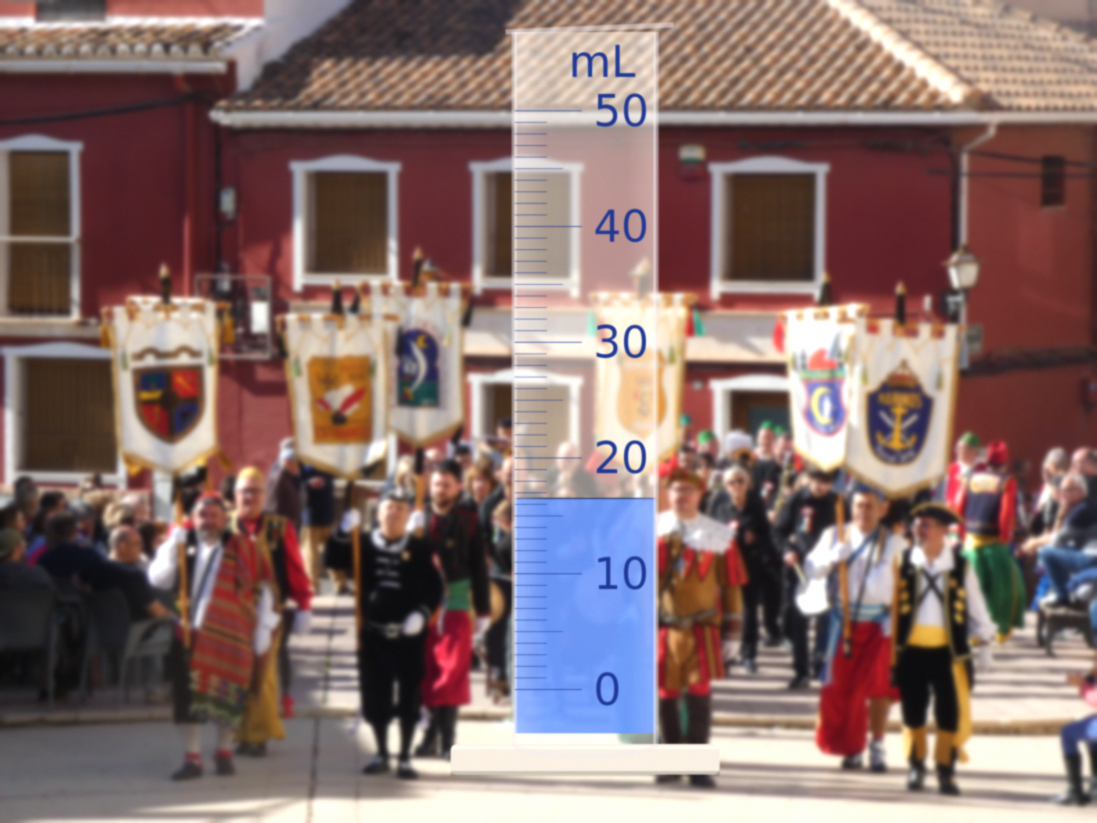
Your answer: 16.5 mL
